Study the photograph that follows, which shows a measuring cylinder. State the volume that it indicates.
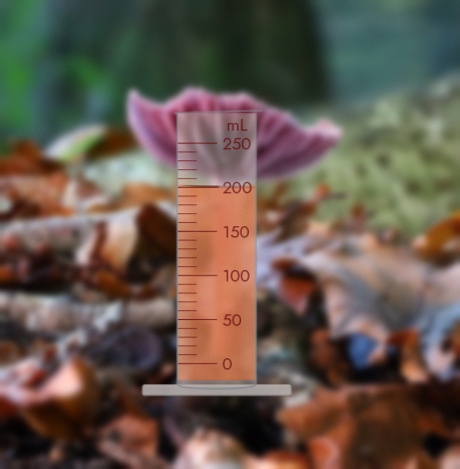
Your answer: 200 mL
